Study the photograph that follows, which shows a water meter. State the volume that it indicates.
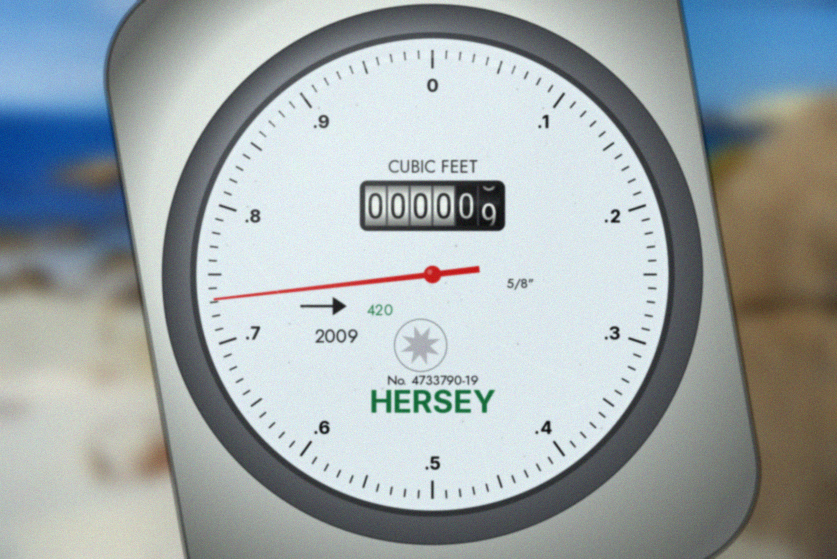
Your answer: 8.73 ft³
